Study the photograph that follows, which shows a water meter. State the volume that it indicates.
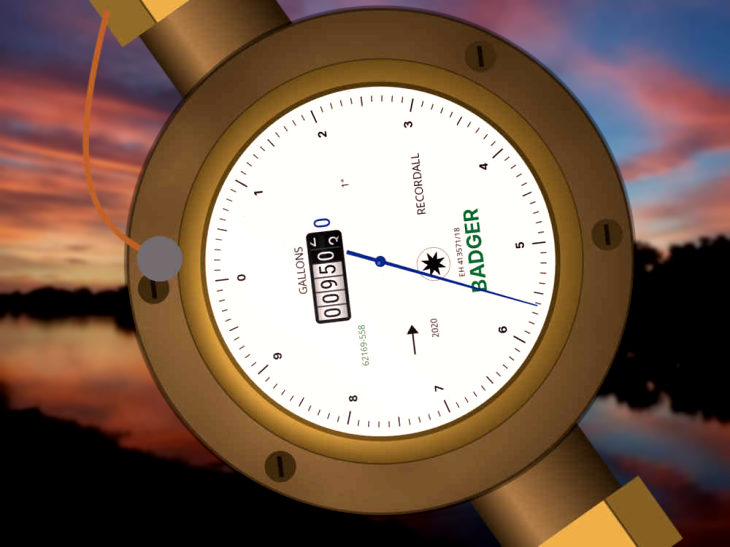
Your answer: 95025.6 gal
